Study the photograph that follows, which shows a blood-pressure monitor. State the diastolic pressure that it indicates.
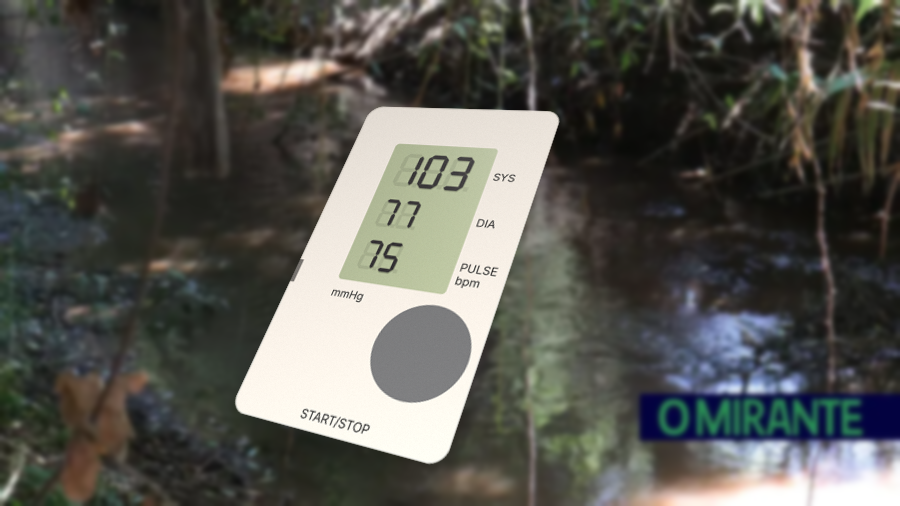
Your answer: 77 mmHg
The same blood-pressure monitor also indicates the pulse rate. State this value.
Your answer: 75 bpm
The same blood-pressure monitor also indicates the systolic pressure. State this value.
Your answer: 103 mmHg
